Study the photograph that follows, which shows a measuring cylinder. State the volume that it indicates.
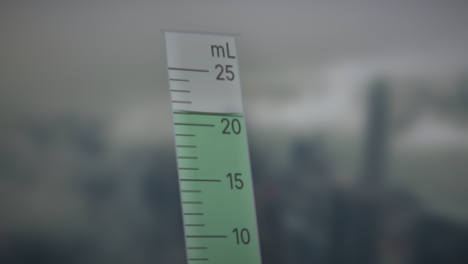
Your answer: 21 mL
